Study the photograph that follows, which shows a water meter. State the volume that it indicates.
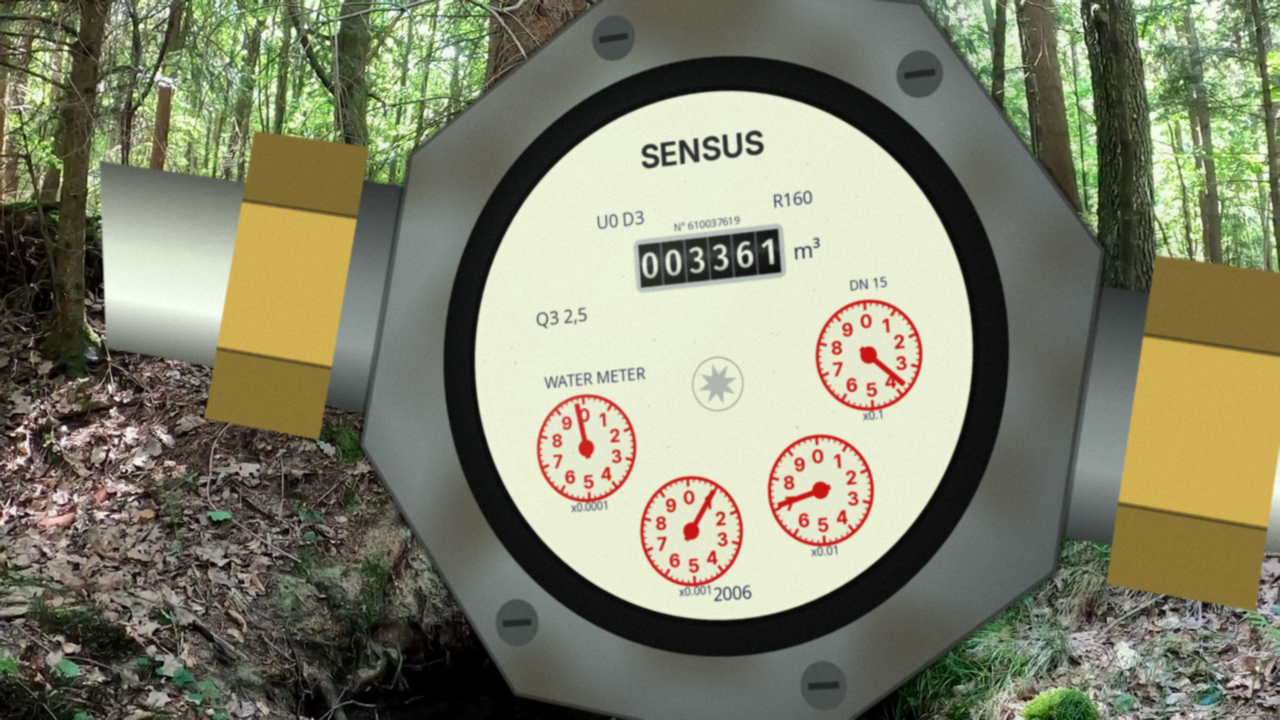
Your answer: 3361.3709 m³
